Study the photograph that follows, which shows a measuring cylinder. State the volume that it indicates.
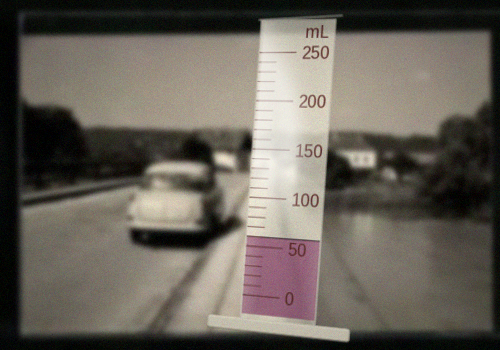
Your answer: 60 mL
